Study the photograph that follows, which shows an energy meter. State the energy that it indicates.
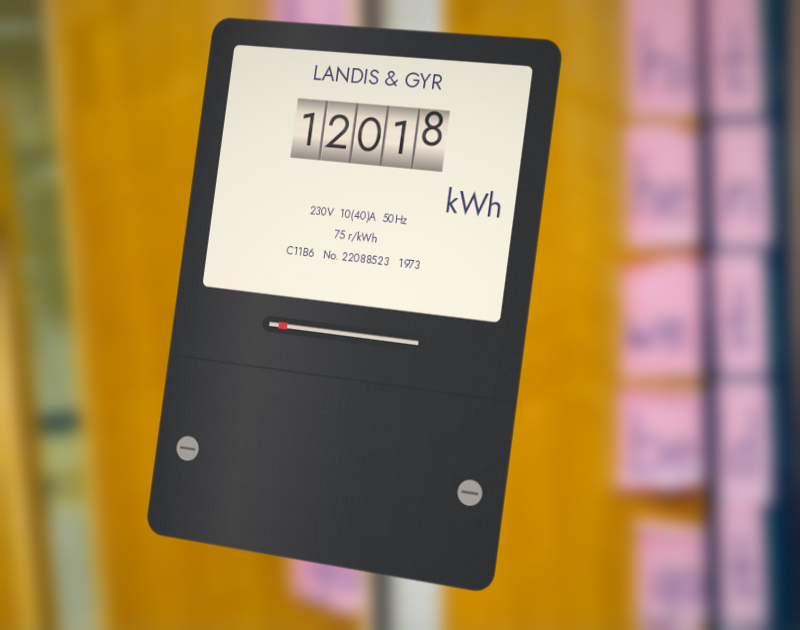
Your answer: 12018 kWh
